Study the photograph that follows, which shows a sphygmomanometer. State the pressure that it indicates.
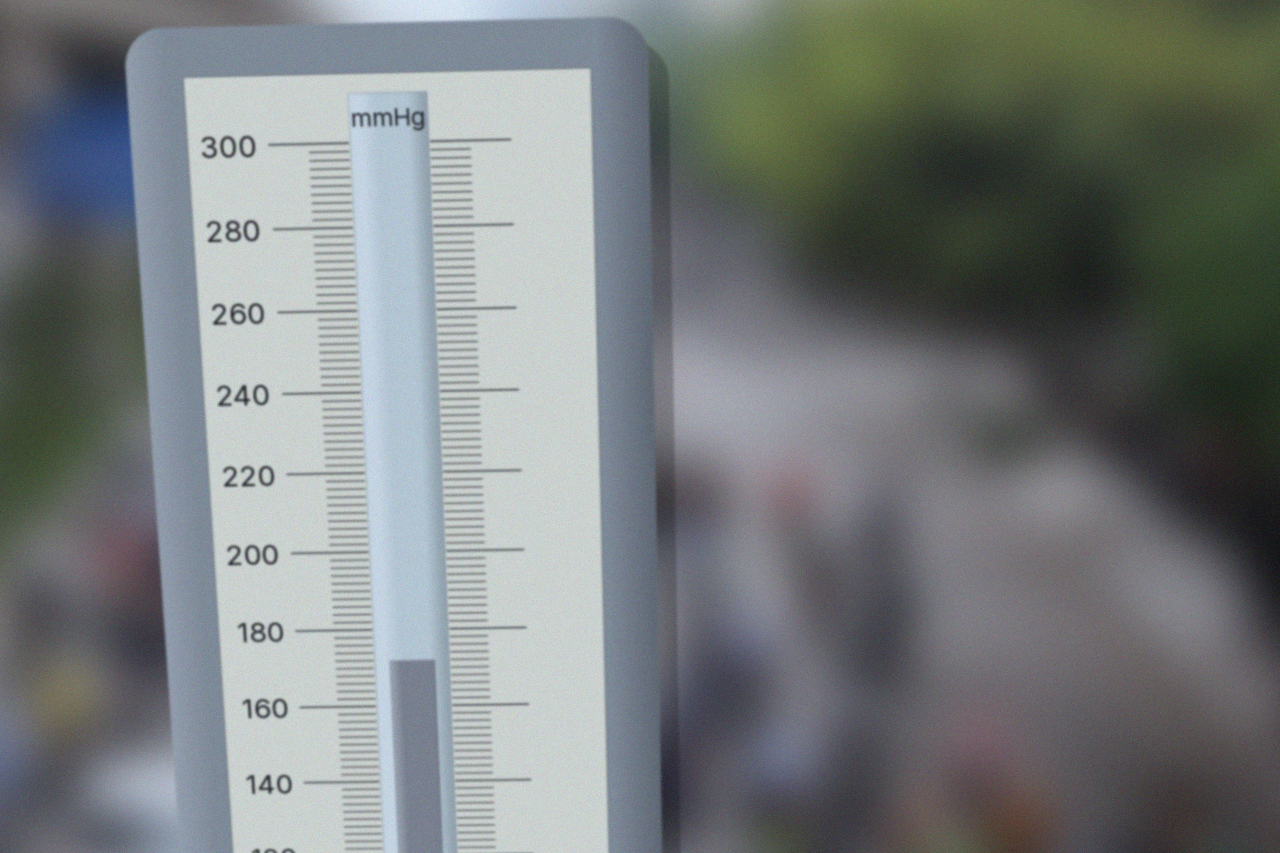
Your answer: 172 mmHg
